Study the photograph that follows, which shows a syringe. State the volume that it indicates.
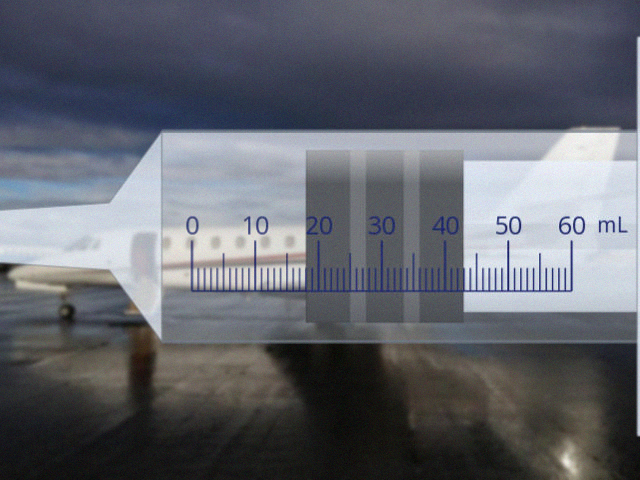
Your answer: 18 mL
